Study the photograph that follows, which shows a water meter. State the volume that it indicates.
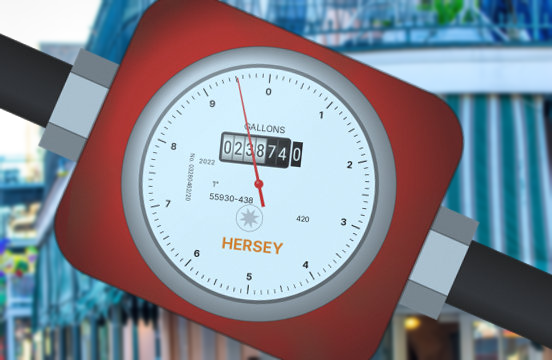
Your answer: 238739.5 gal
